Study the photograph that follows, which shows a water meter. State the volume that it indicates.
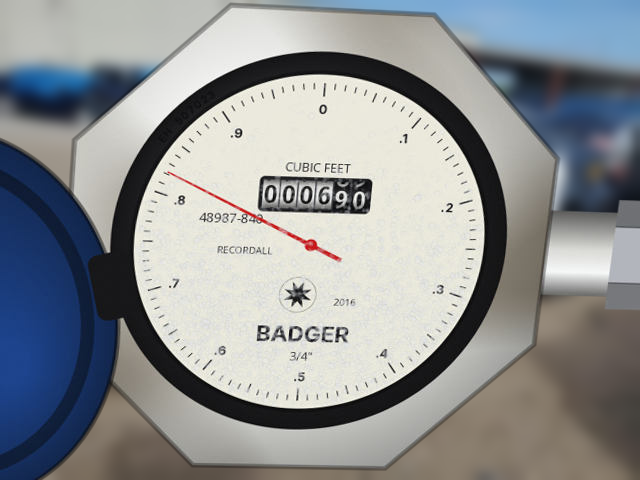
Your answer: 689.82 ft³
